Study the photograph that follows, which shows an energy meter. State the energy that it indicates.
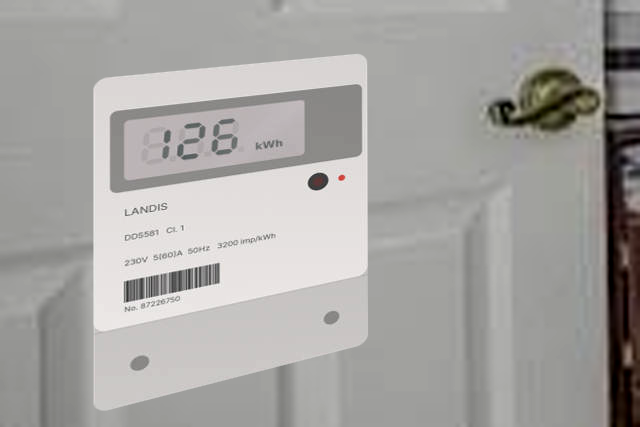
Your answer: 126 kWh
